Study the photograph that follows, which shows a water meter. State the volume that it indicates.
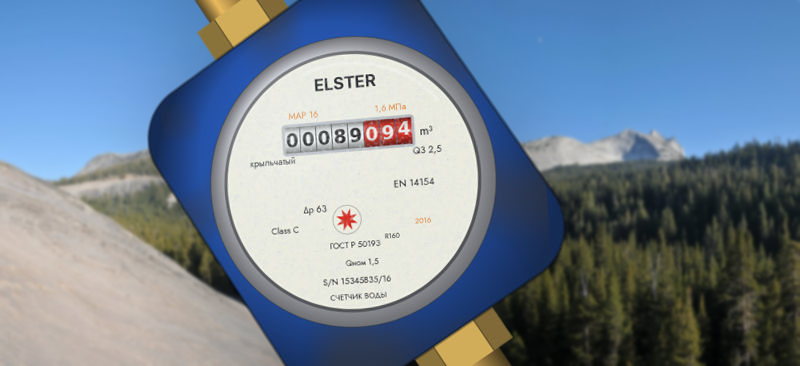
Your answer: 89.094 m³
